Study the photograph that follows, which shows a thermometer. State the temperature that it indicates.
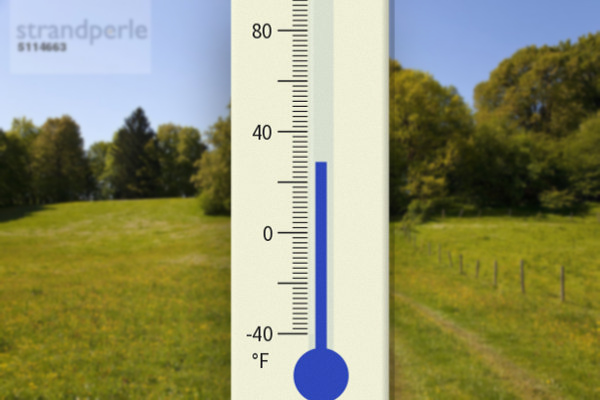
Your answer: 28 °F
